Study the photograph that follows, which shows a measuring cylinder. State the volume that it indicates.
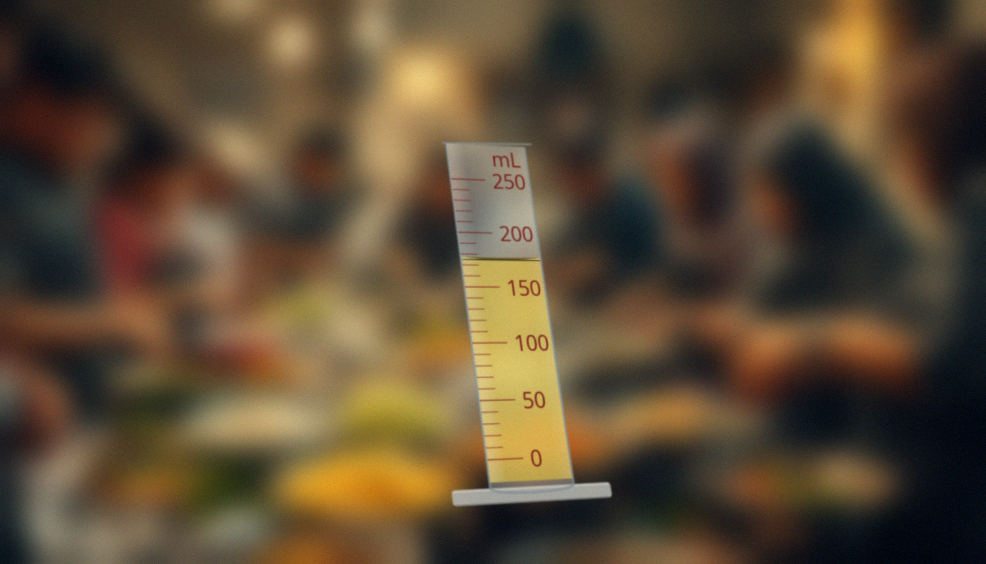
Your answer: 175 mL
